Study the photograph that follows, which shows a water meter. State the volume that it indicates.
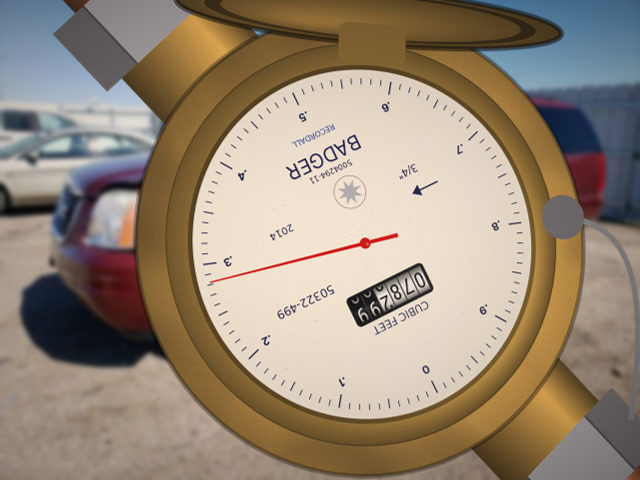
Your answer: 78299.28 ft³
